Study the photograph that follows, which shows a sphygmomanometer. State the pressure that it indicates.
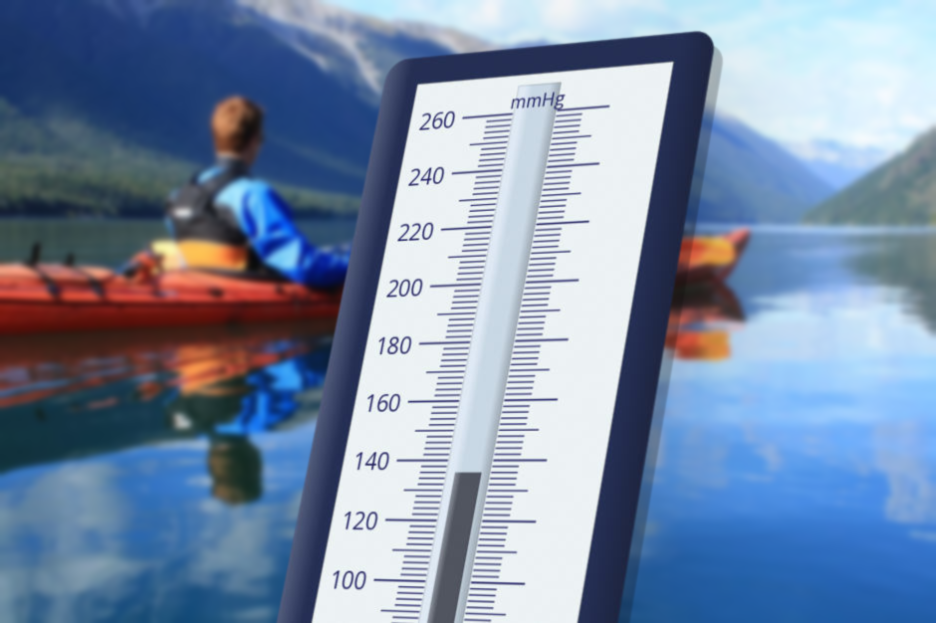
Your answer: 136 mmHg
